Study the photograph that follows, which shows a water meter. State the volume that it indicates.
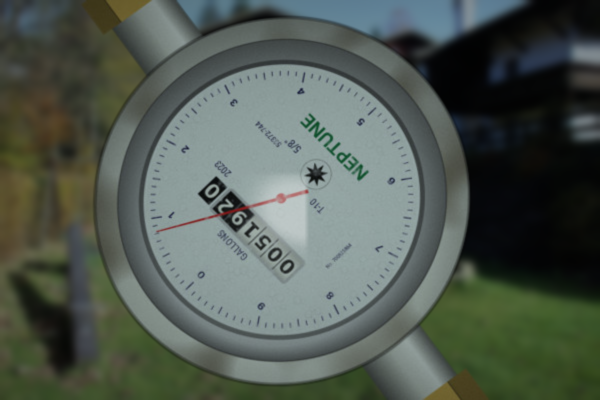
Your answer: 51920.8 gal
